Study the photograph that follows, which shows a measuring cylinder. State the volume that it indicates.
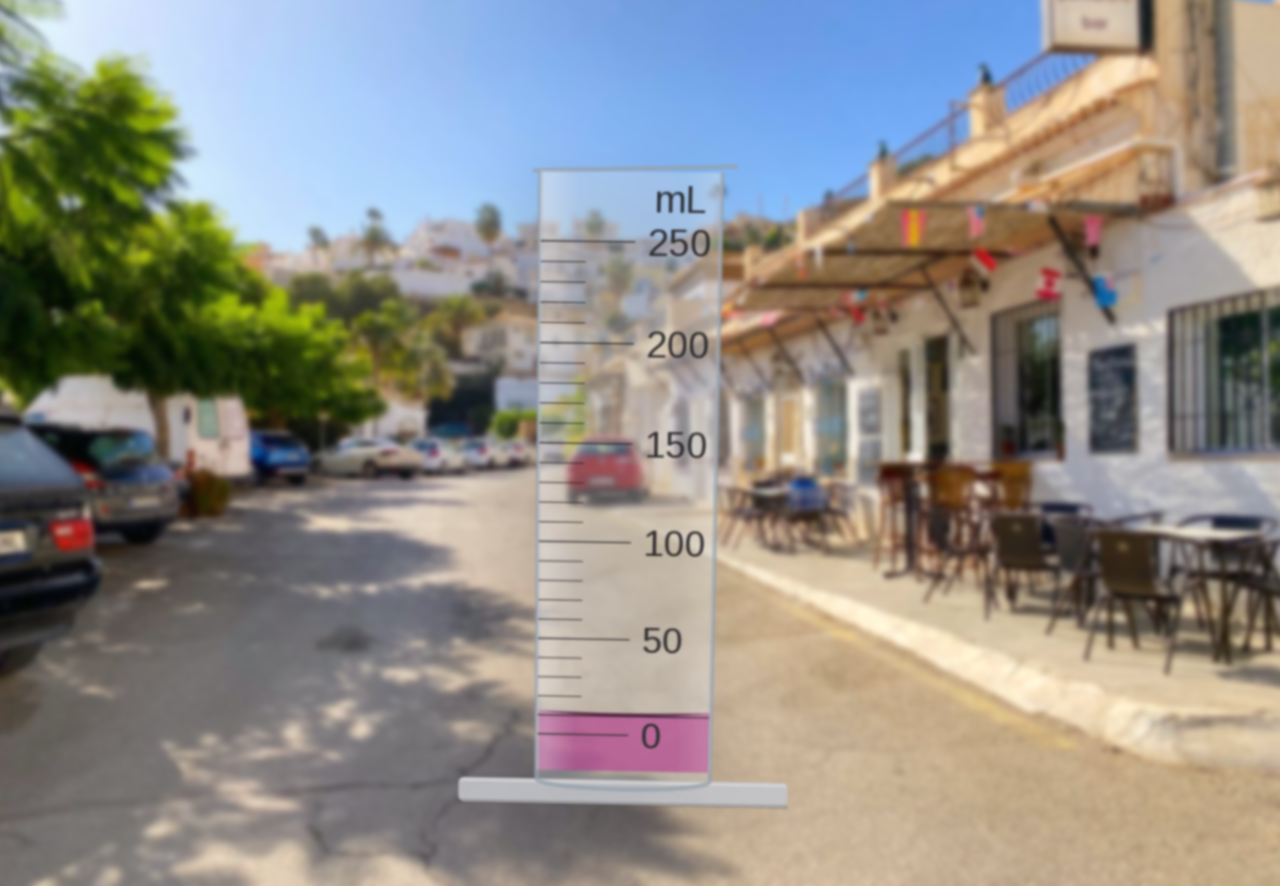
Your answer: 10 mL
